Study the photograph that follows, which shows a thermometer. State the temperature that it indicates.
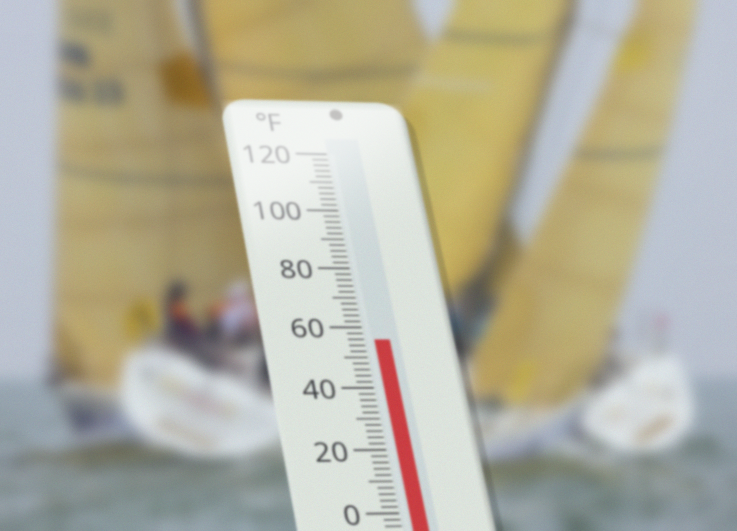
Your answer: 56 °F
